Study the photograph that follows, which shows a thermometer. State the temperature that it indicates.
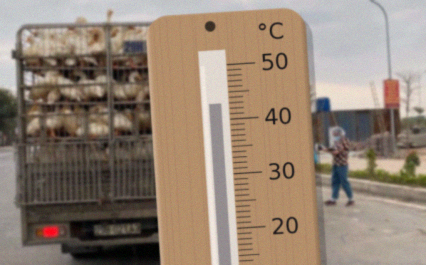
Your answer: 43 °C
